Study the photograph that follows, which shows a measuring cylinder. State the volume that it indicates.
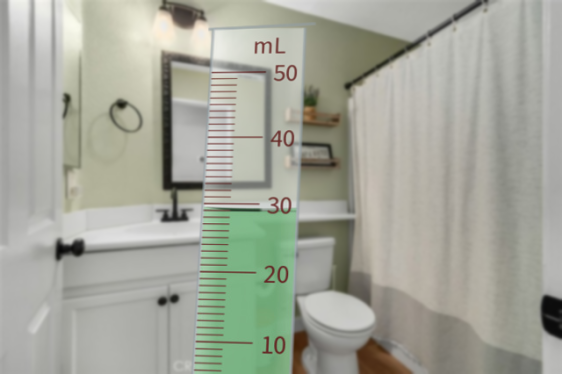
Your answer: 29 mL
